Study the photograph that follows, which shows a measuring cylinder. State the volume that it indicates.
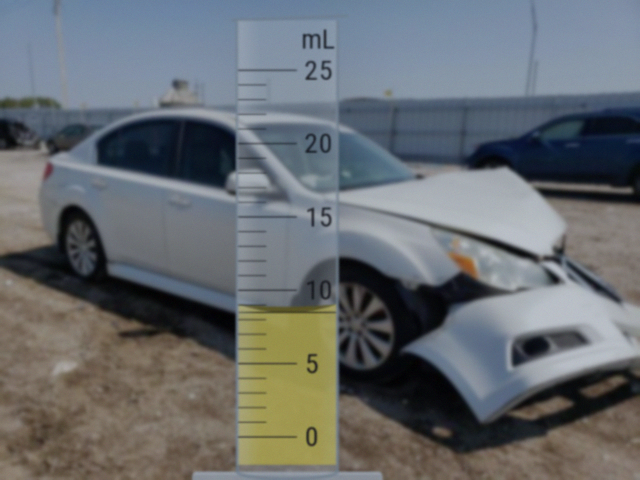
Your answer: 8.5 mL
